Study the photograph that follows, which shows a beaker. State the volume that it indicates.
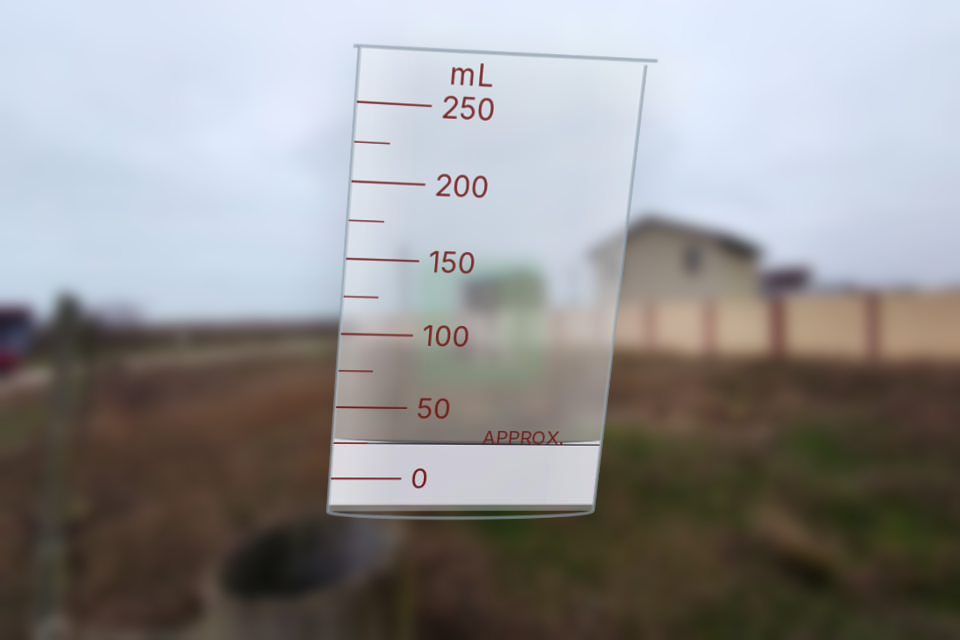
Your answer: 25 mL
